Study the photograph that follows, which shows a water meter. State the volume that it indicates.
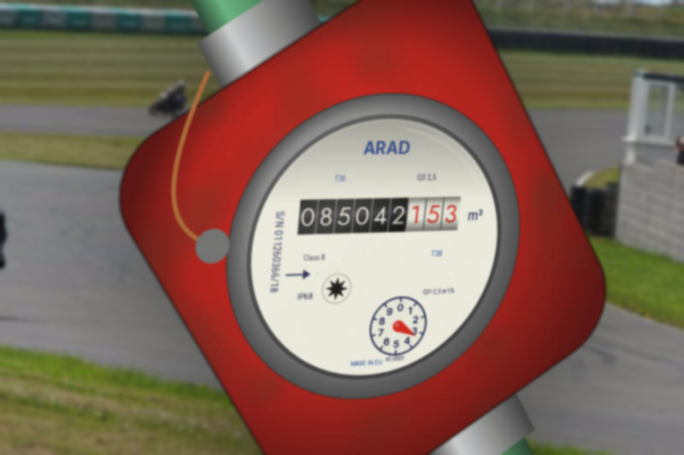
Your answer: 85042.1533 m³
